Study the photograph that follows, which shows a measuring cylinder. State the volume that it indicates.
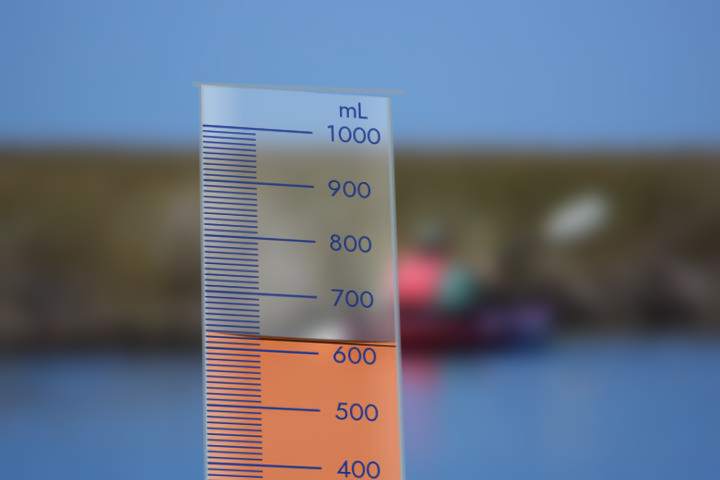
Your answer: 620 mL
